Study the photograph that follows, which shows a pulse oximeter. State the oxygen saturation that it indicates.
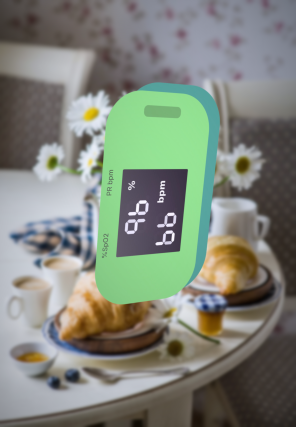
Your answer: 96 %
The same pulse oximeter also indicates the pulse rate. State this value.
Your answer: 66 bpm
